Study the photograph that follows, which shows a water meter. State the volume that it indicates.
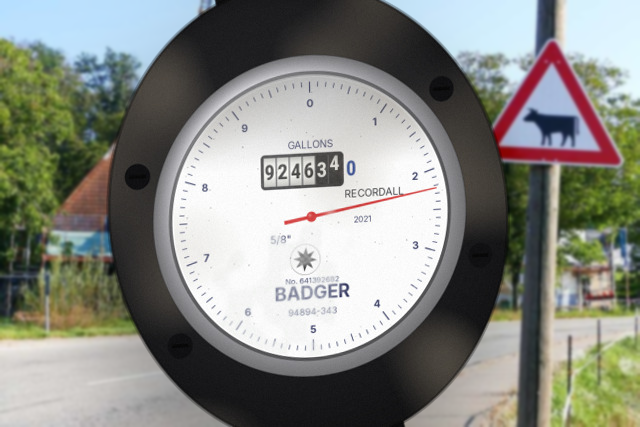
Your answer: 9246342.2 gal
